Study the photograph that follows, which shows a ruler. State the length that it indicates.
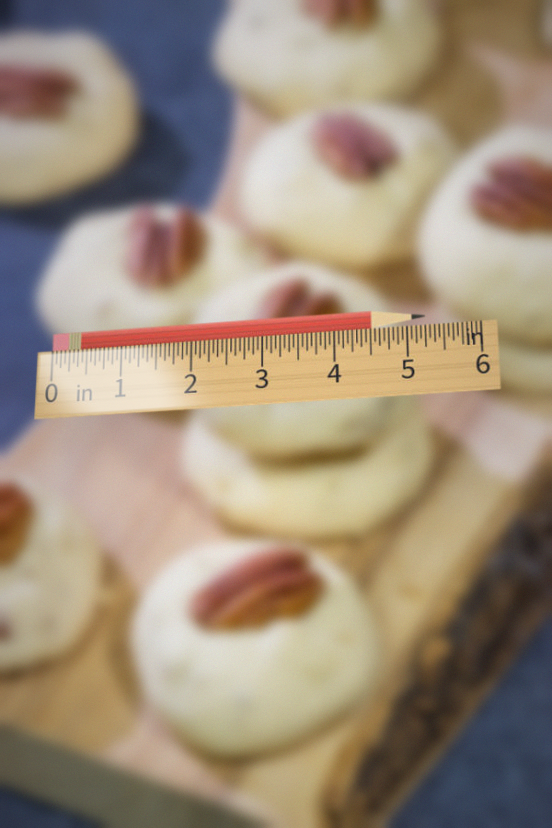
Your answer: 5.25 in
